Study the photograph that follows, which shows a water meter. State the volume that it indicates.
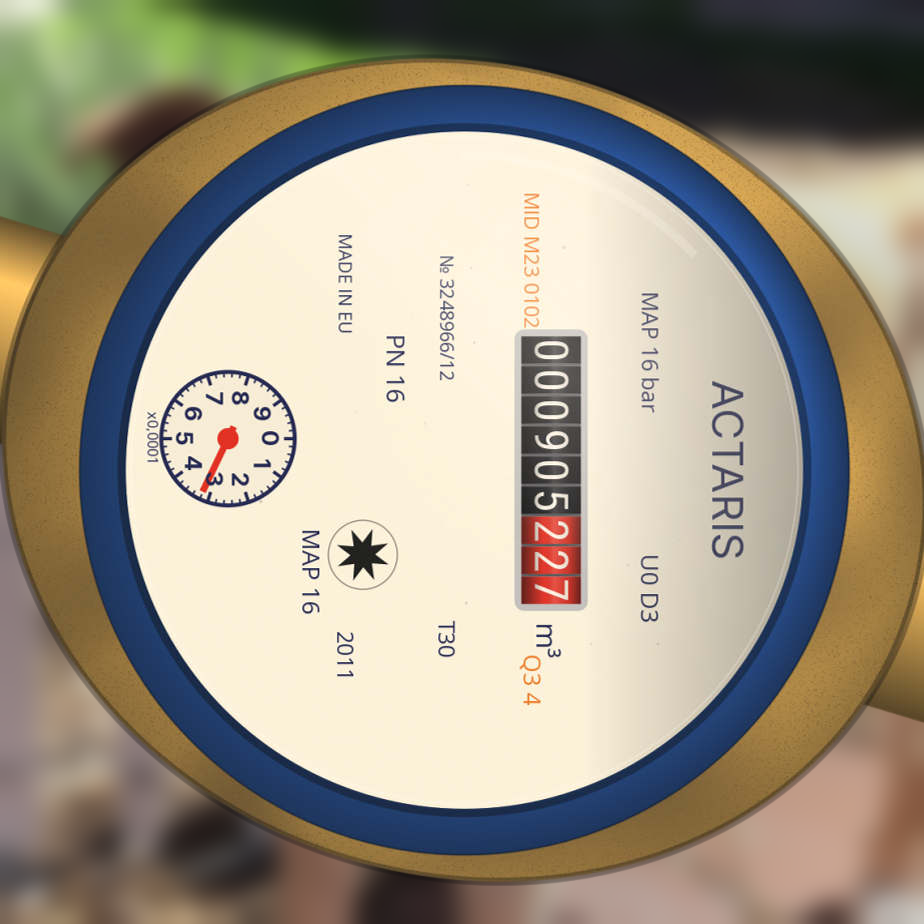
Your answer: 905.2273 m³
